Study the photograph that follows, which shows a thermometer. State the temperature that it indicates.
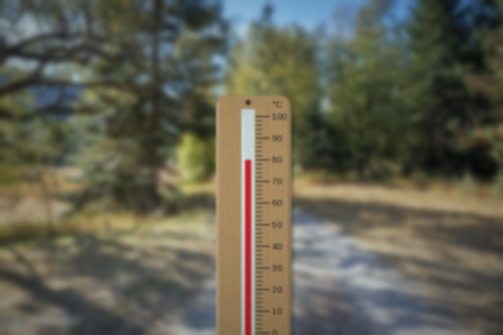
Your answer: 80 °C
